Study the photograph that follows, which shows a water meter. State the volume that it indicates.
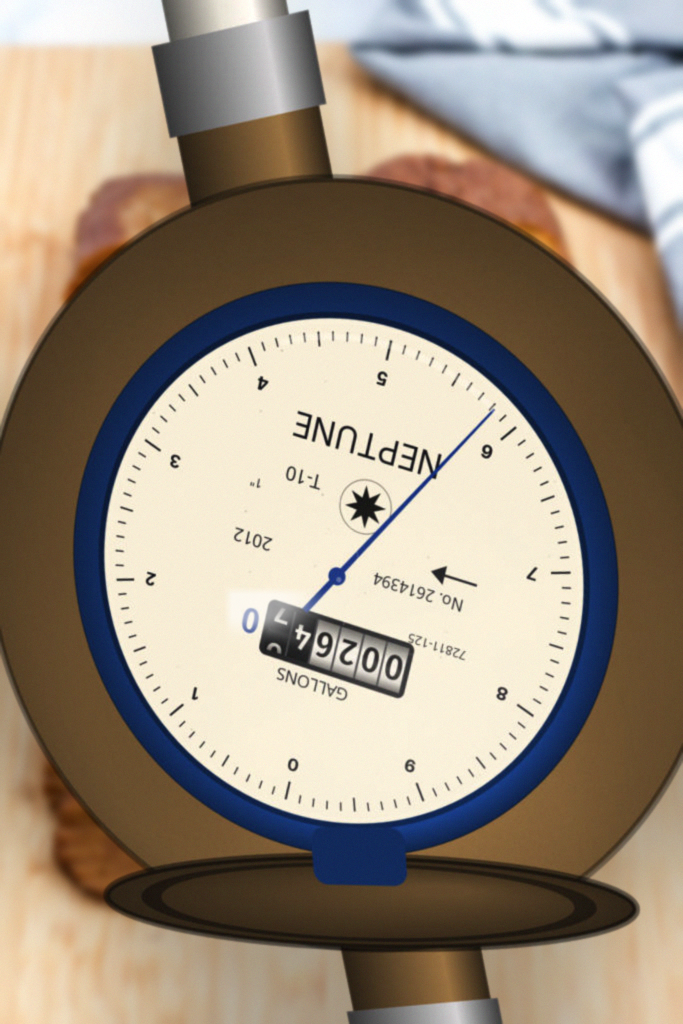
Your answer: 26465.8 gal
